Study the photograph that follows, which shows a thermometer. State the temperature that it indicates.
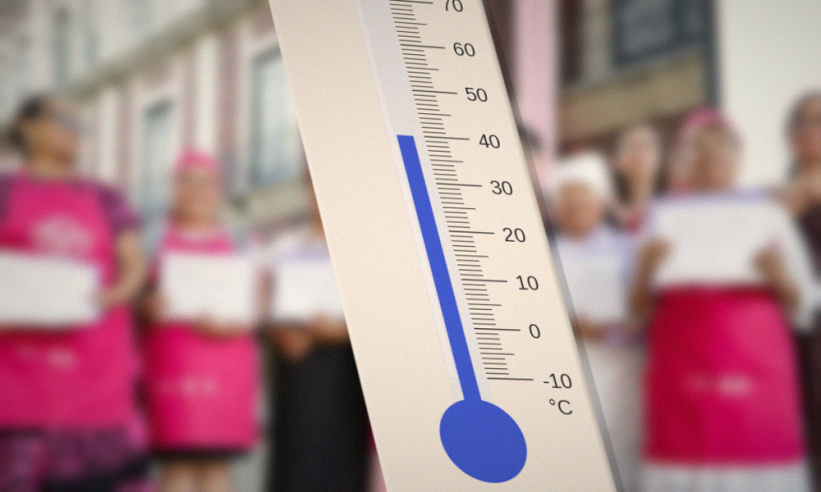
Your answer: 40 °C
